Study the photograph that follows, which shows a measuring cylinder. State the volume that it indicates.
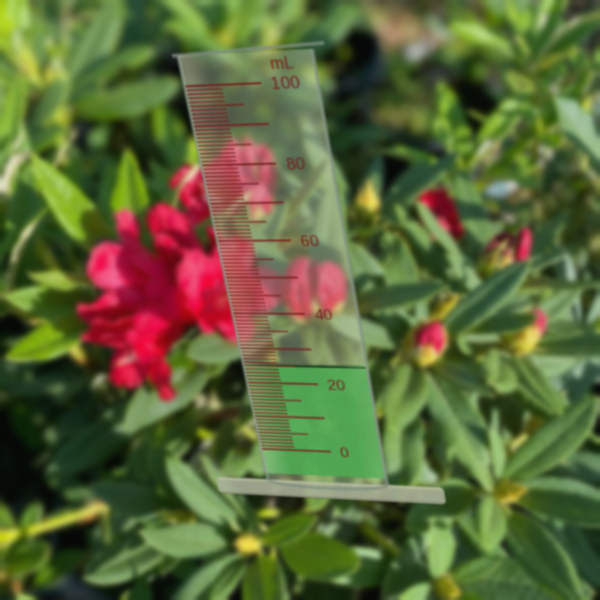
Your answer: 25 mL
